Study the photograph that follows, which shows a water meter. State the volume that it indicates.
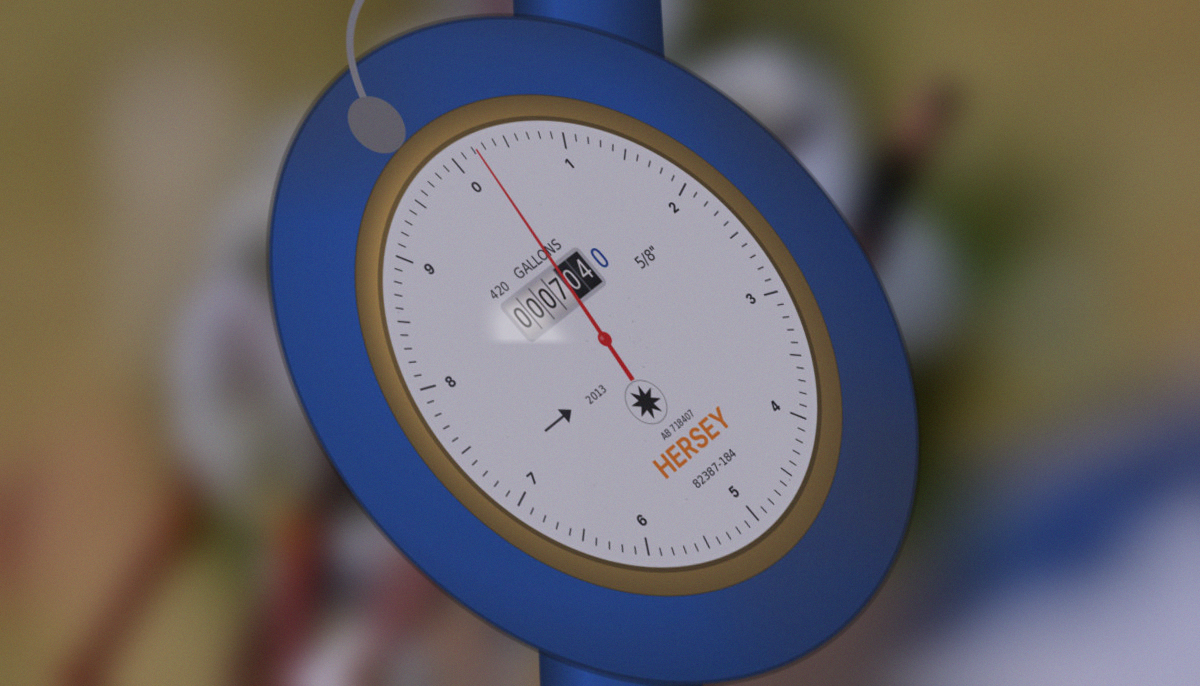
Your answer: 7040.2 gal
